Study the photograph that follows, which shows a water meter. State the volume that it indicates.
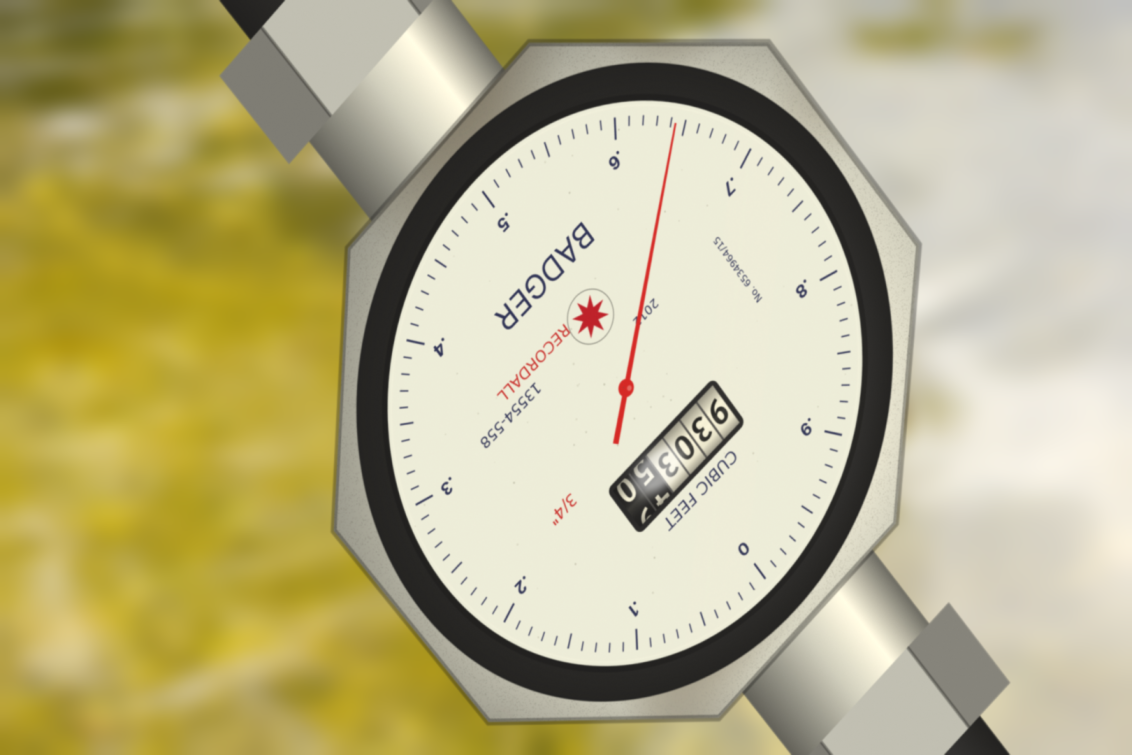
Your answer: 930349.64 ft³
